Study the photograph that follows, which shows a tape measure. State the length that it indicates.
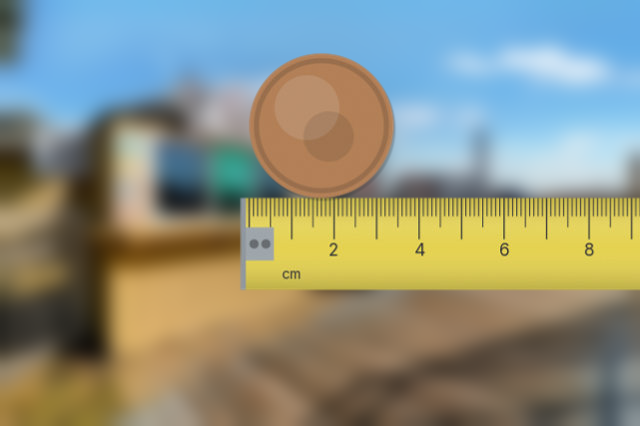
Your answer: 3.4 cm
